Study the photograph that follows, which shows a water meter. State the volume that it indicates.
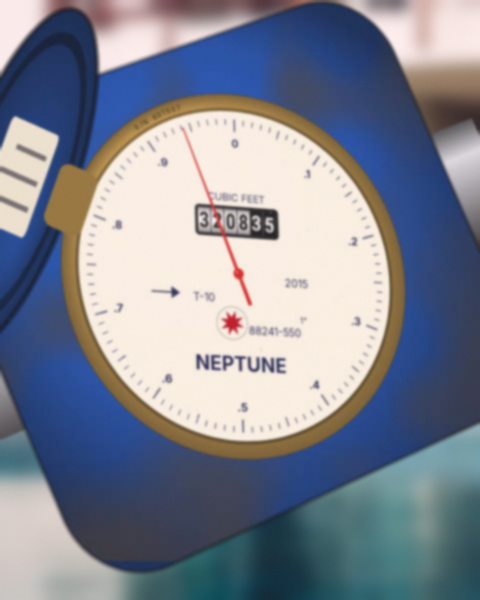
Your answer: 320834.94 ft³
